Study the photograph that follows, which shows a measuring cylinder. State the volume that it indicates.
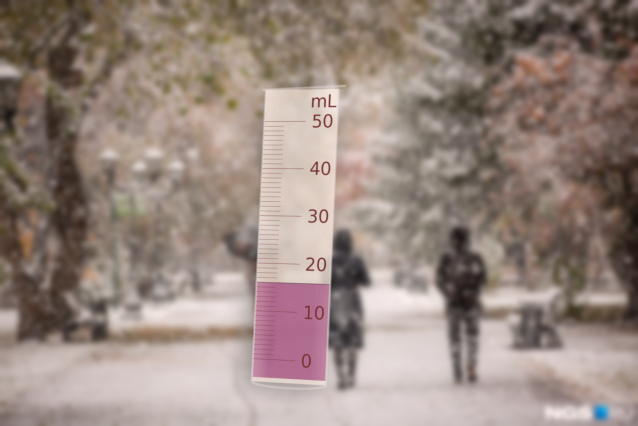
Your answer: 16 mL
